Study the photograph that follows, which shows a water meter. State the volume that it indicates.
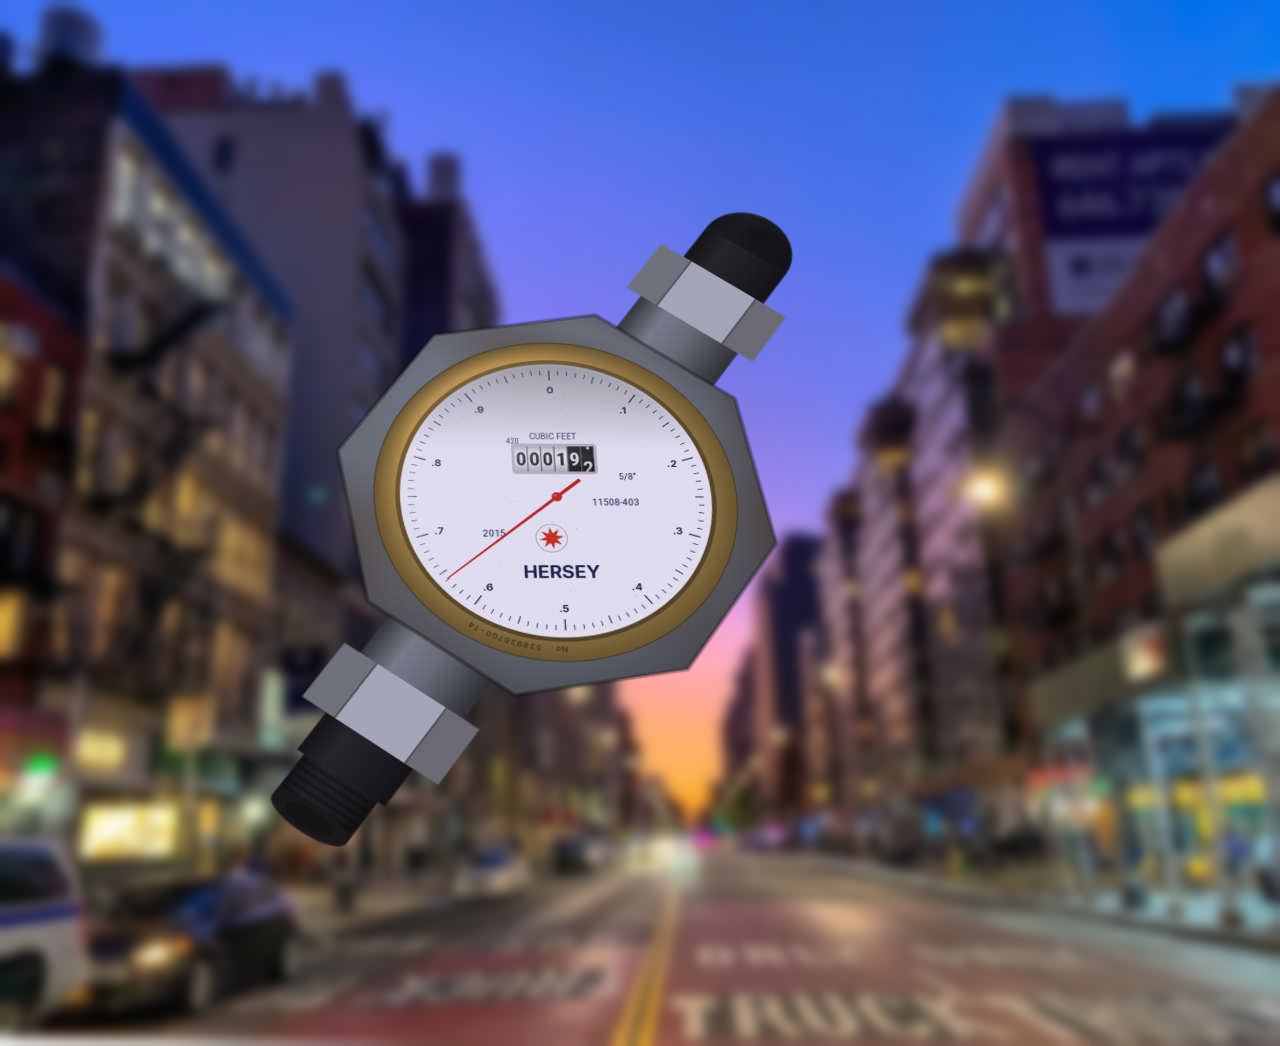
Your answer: 191.64 ft³
